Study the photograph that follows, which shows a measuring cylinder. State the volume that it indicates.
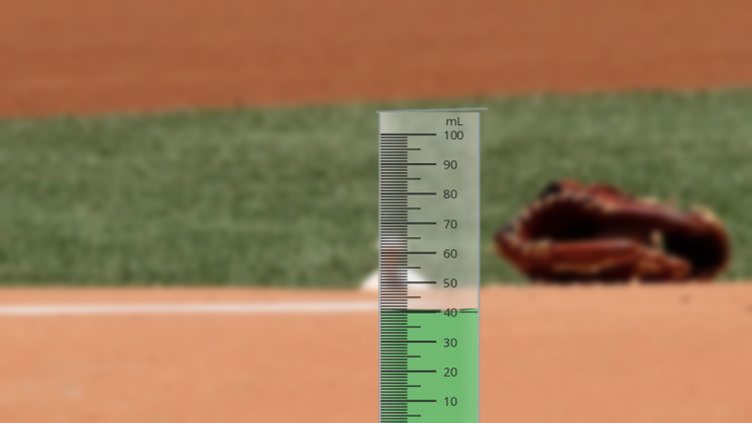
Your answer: 40 mL
